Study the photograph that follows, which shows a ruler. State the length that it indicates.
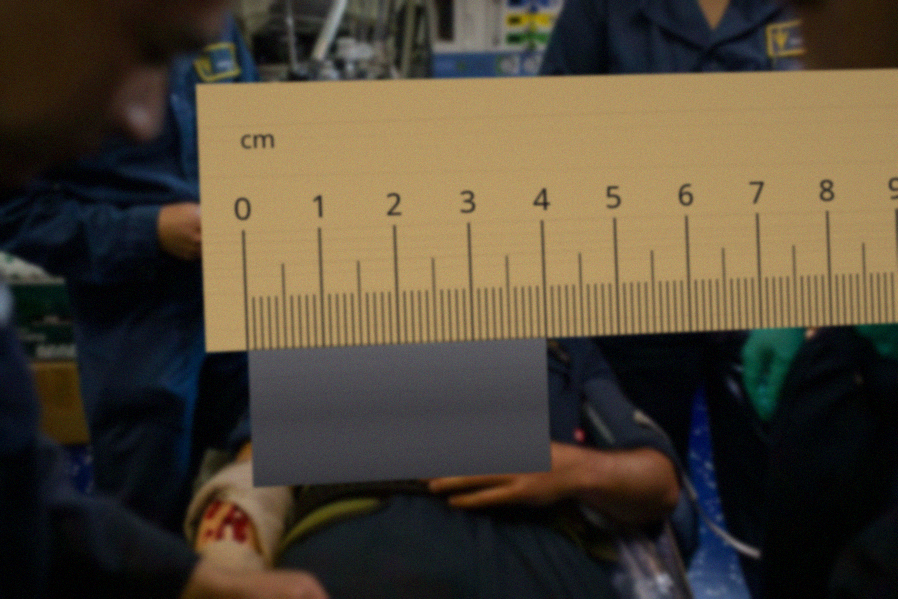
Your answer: 4 cm
